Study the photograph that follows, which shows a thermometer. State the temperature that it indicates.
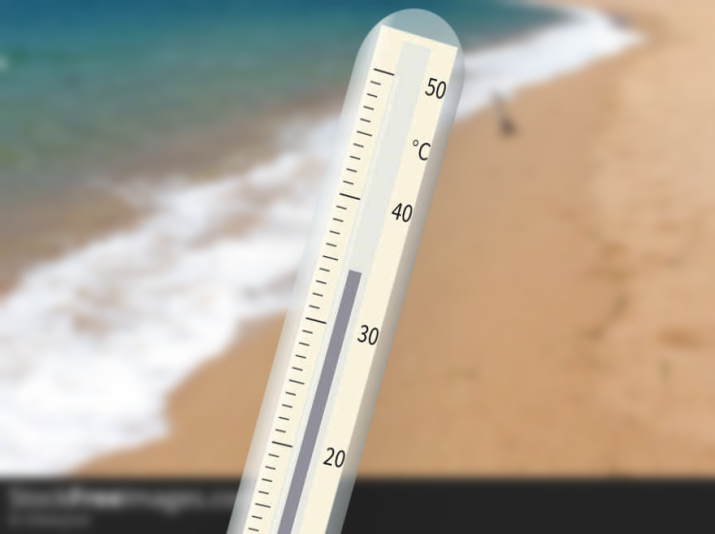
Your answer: 34.5 °C
